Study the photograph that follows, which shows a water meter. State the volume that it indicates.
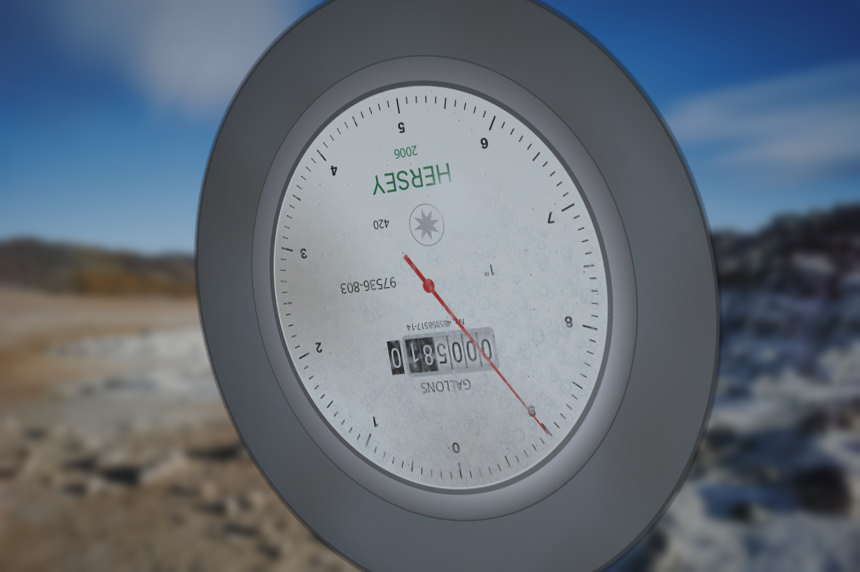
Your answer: 5809.0 gal
